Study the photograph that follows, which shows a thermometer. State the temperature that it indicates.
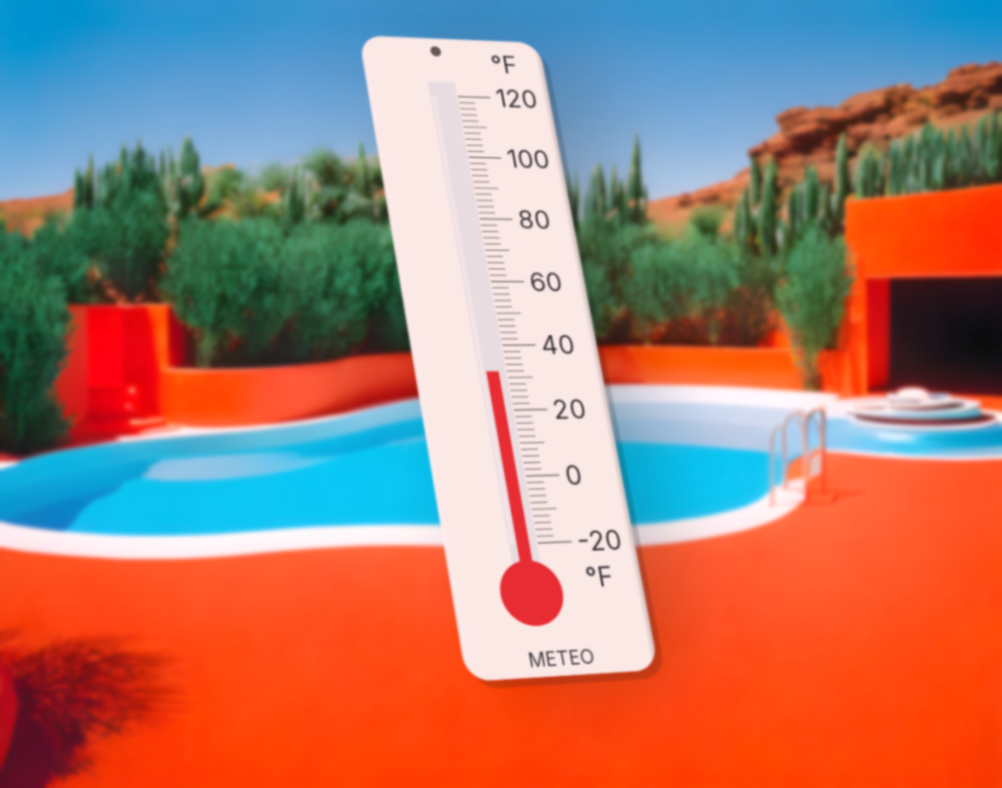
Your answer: 32 °F
